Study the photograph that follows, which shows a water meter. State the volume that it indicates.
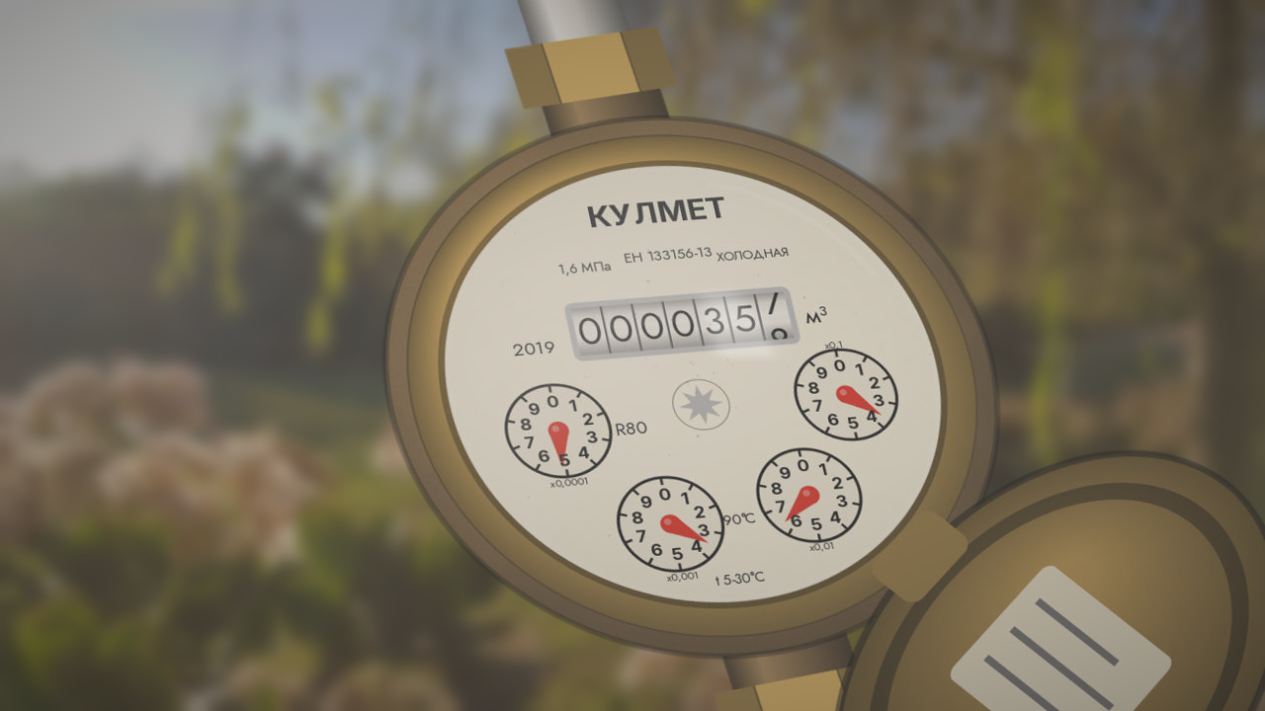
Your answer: 357.3635 m³
